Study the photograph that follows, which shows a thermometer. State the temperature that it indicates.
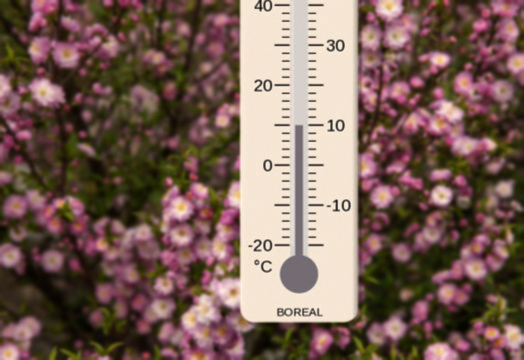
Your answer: 10 °C
